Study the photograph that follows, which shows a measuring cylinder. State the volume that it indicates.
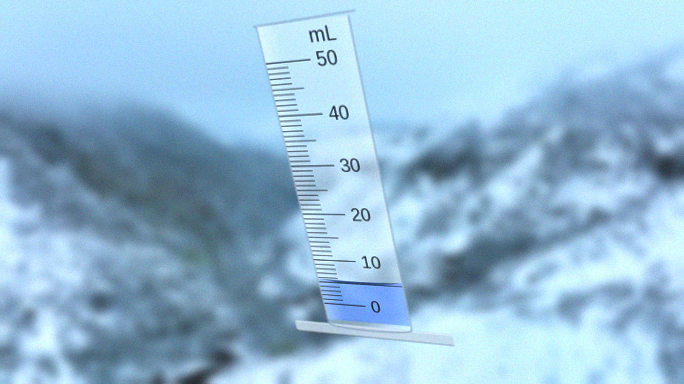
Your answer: 5 mL
